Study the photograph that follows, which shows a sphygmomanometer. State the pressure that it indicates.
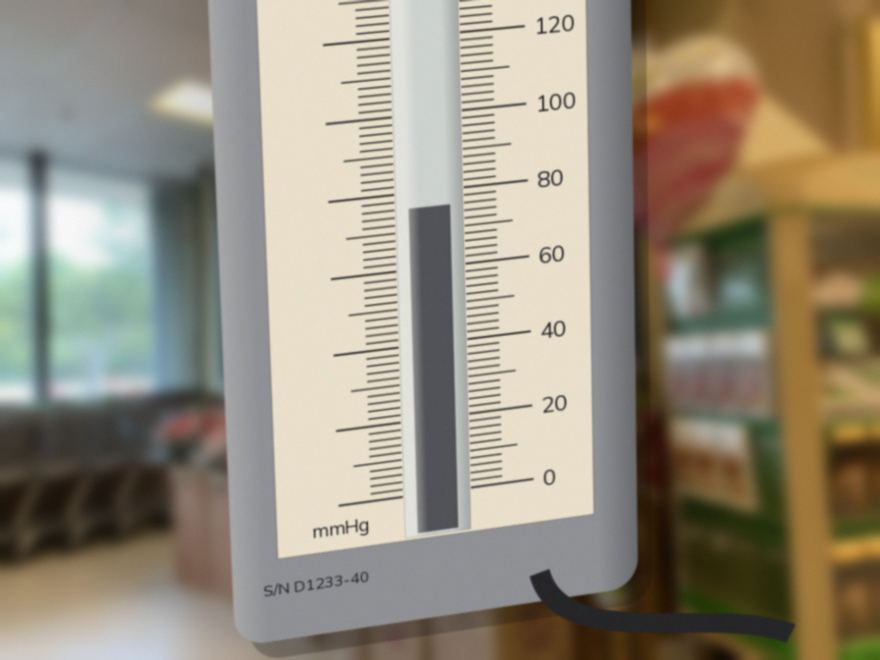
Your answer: 76 mmHg
